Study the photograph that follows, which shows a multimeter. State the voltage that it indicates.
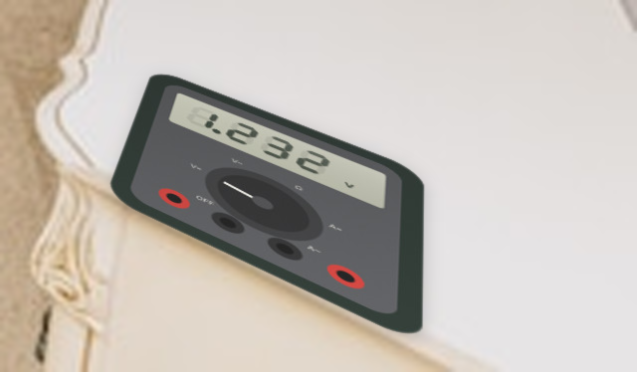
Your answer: 1.232 V
